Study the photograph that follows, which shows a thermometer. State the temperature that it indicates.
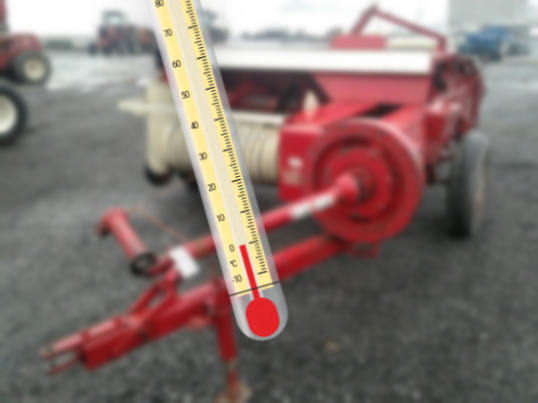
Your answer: 0 °C
